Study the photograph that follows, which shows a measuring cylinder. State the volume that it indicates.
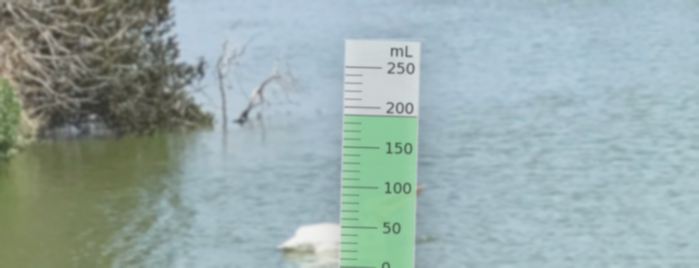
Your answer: 190 mL
